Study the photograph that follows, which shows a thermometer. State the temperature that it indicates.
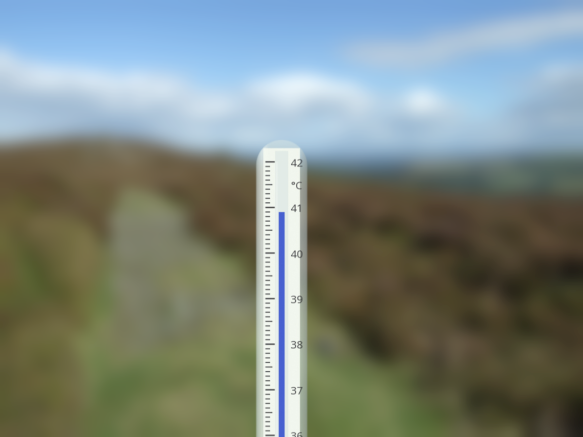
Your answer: 40.9 °C
